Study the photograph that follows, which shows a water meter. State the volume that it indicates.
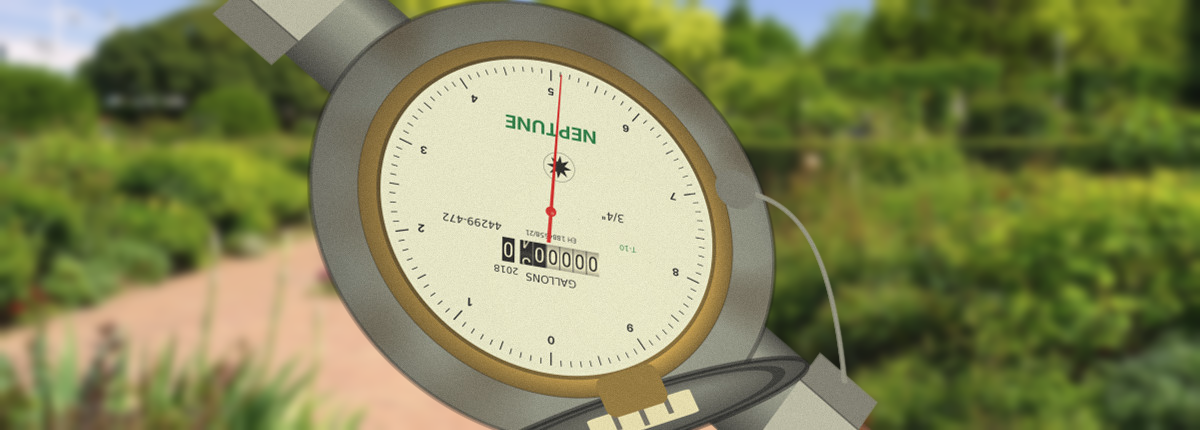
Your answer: 35.1 gal
